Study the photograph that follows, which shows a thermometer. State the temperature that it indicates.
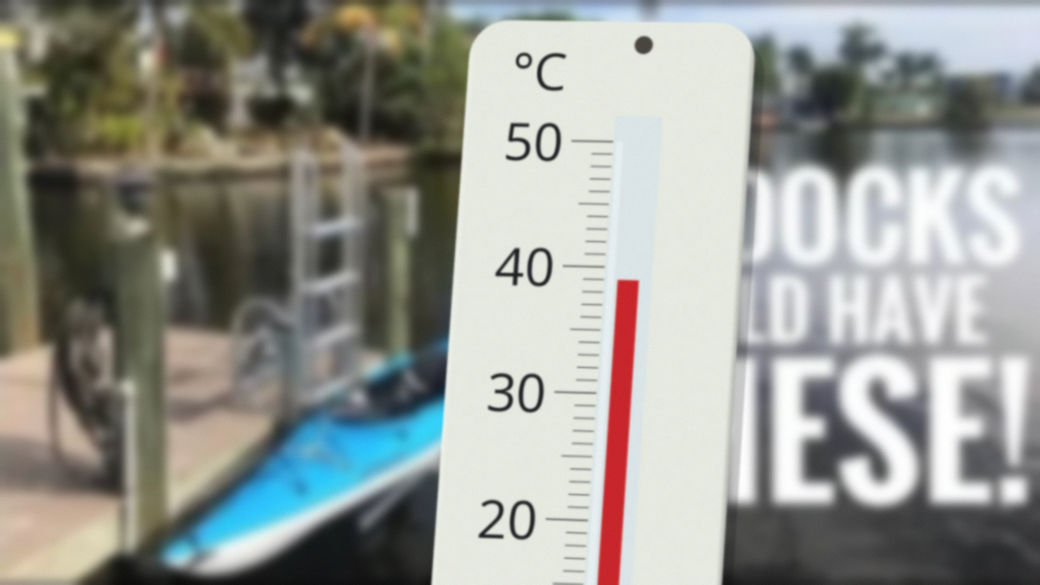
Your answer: 39 °C
